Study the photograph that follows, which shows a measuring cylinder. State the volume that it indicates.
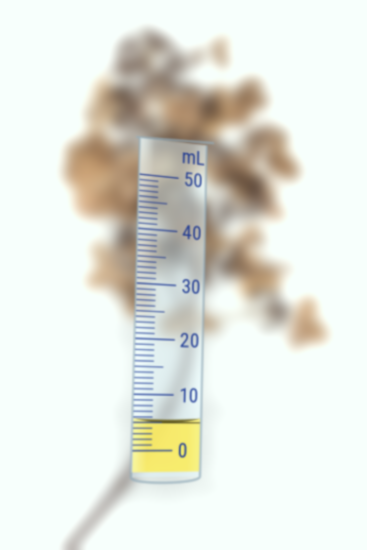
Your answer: 5 mL
